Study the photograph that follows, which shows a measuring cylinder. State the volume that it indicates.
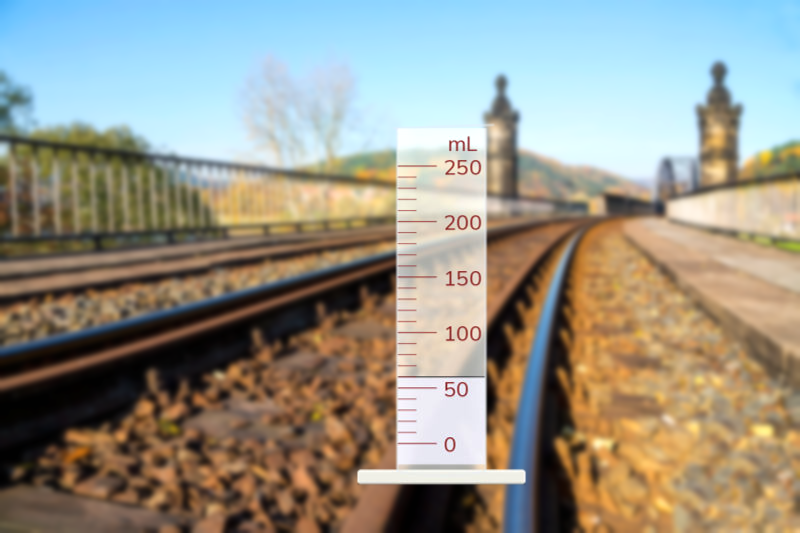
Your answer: 60 mL
